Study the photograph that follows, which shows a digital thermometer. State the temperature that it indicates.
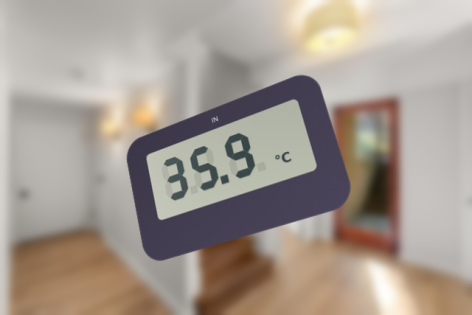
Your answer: 35.9 °C
